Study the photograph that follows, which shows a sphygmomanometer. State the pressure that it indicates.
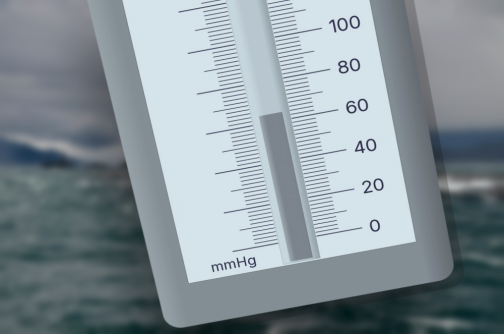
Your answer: 64 mmHg
